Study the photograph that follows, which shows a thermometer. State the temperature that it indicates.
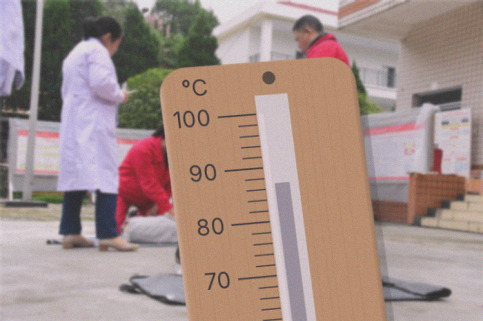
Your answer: 87 °C
